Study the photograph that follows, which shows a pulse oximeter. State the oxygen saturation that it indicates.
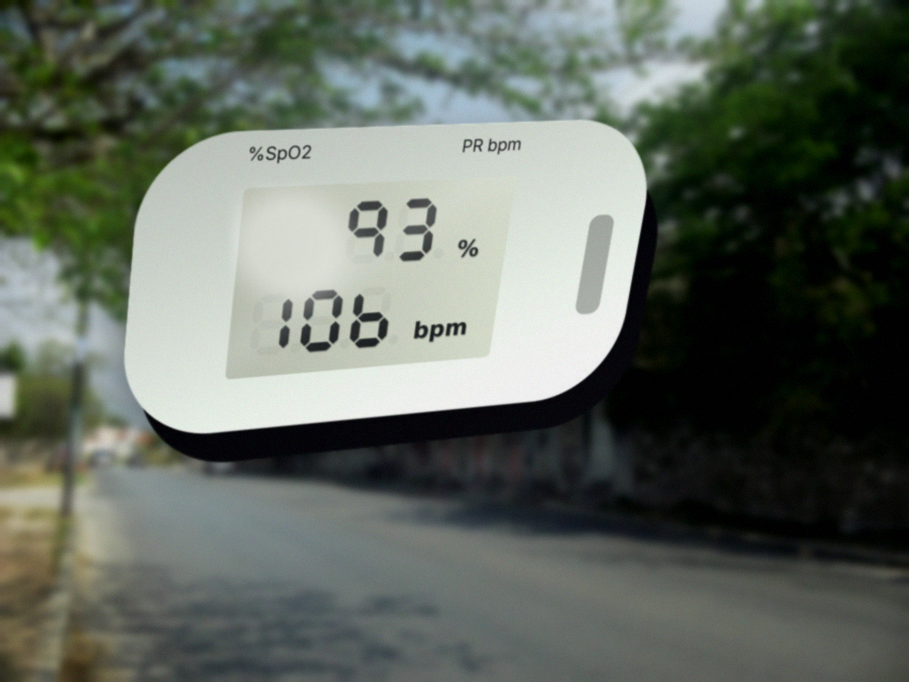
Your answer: 93 %
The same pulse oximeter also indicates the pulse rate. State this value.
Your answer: 106 bpm
